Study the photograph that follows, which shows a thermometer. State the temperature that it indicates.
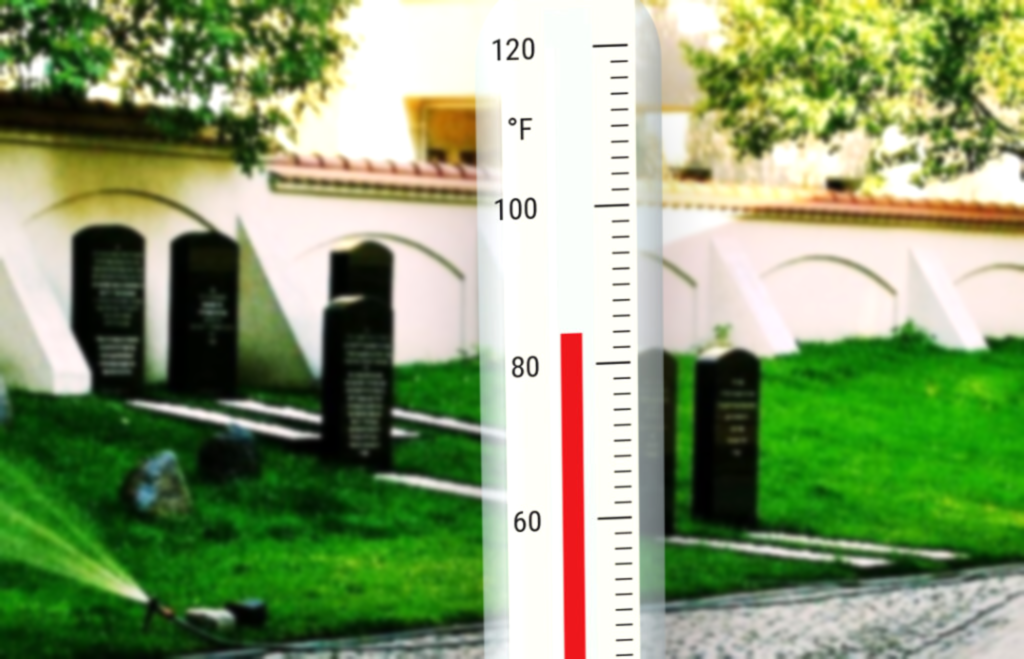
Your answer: 84 °F
